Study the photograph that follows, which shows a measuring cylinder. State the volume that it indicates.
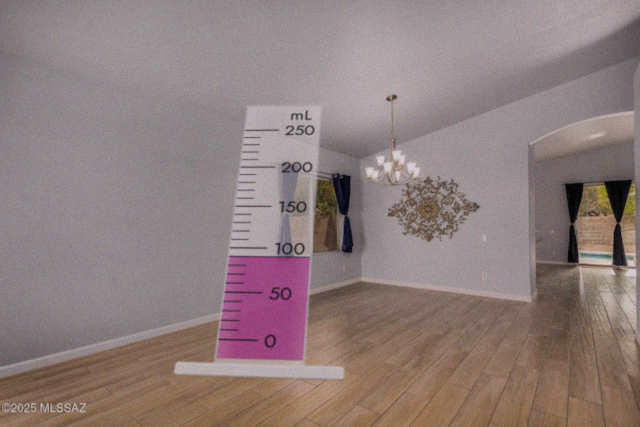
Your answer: 90 mL
